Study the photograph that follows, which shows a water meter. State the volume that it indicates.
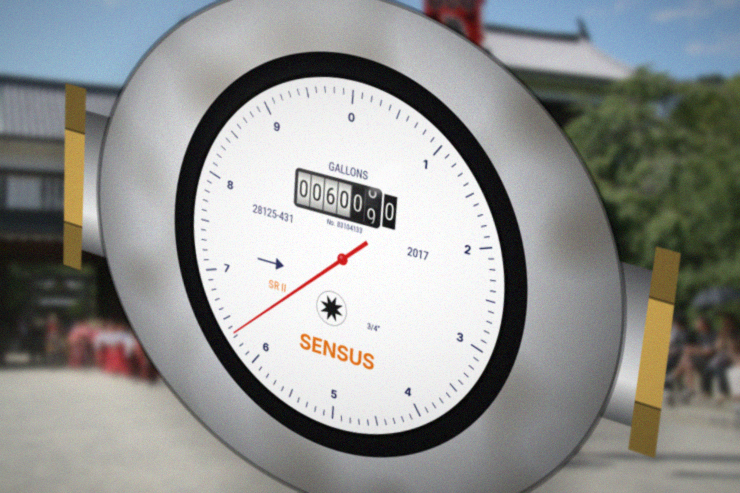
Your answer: 60086.3 gal
